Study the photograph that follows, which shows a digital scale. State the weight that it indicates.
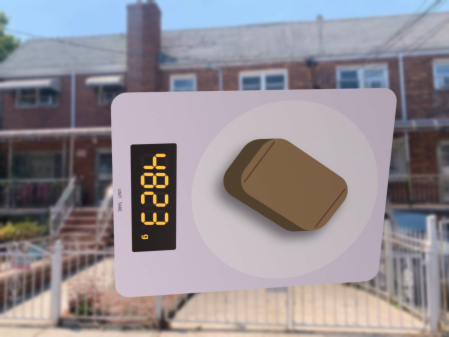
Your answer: 4823 g
